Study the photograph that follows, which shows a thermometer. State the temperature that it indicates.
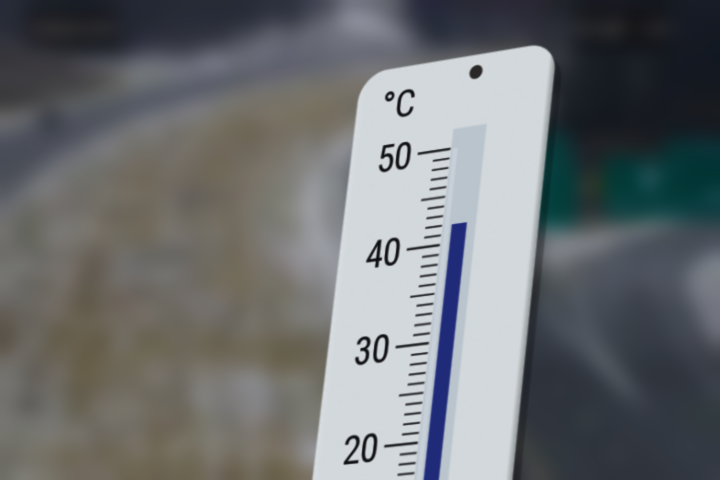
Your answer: 42 °C
